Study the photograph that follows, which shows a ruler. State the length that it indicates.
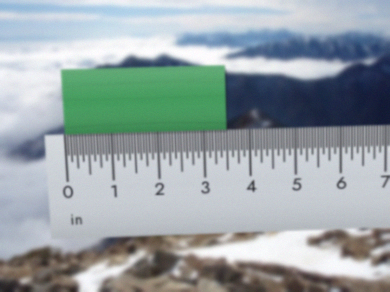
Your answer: 3.5 in
